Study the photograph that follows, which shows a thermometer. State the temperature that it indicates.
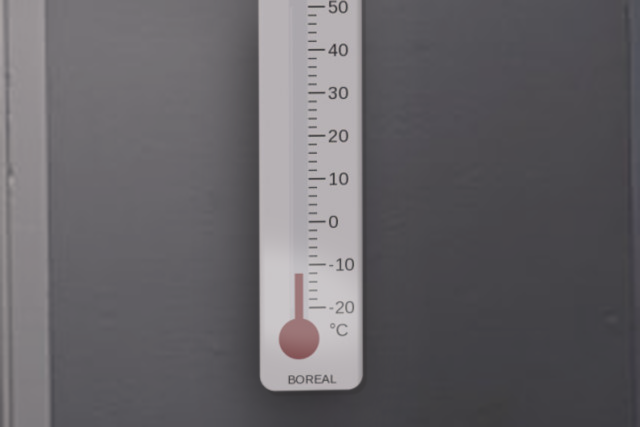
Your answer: -12 °C
